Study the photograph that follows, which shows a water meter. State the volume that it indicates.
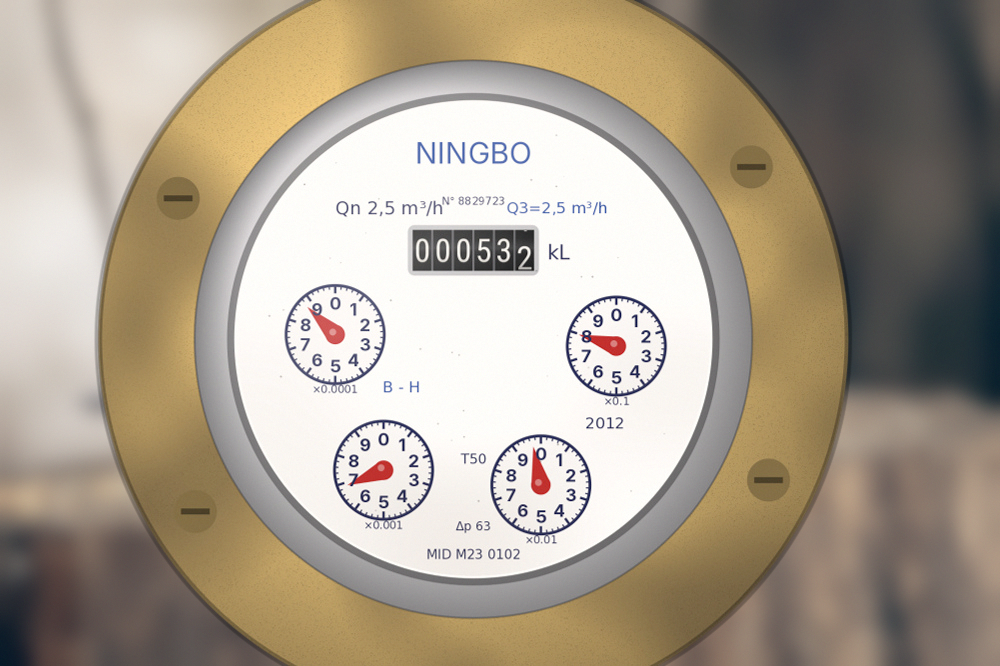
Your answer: 531.7968 kL
